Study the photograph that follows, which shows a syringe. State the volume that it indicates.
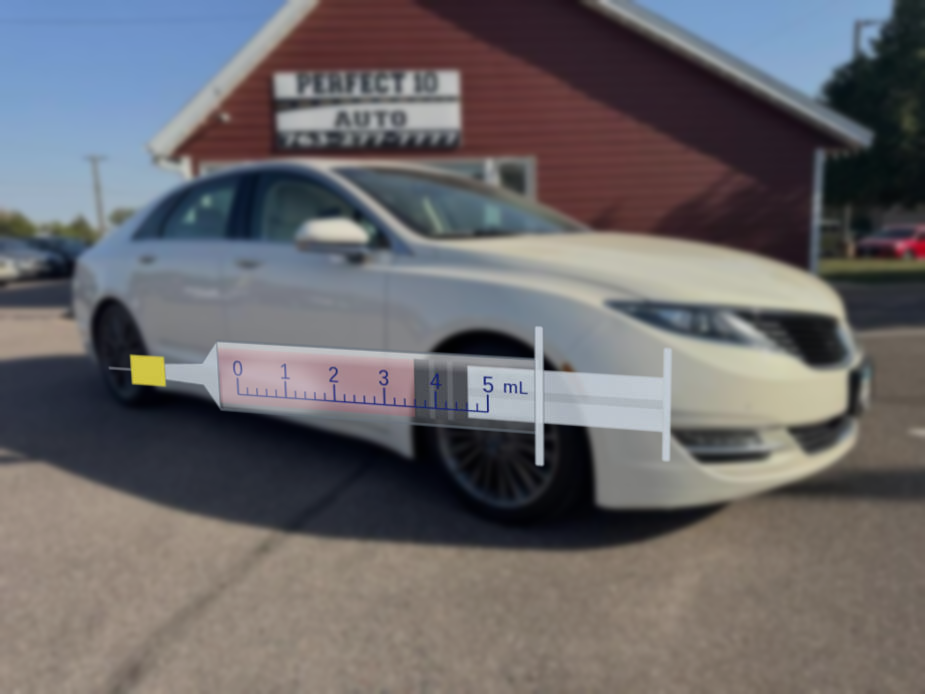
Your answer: 3.6 mL
